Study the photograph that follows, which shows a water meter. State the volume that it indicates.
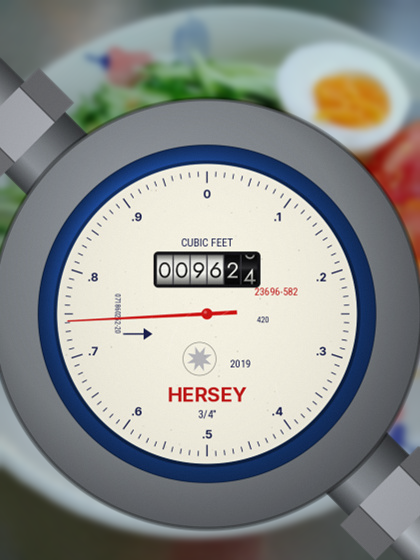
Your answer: 9623.74 ft³
